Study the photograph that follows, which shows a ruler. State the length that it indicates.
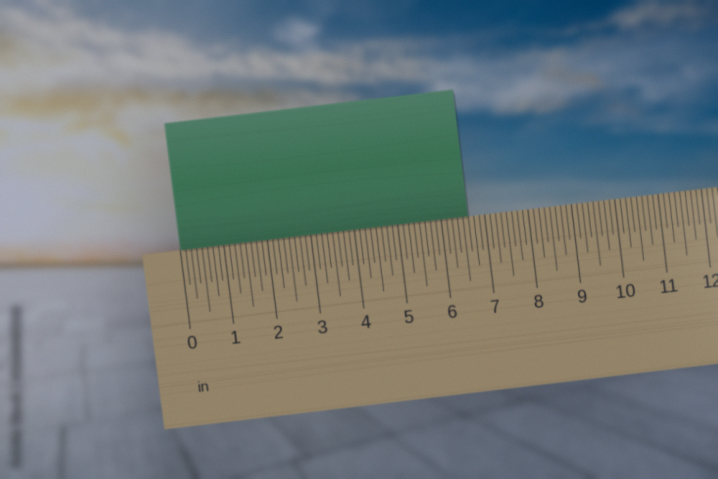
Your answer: 6.625 in
